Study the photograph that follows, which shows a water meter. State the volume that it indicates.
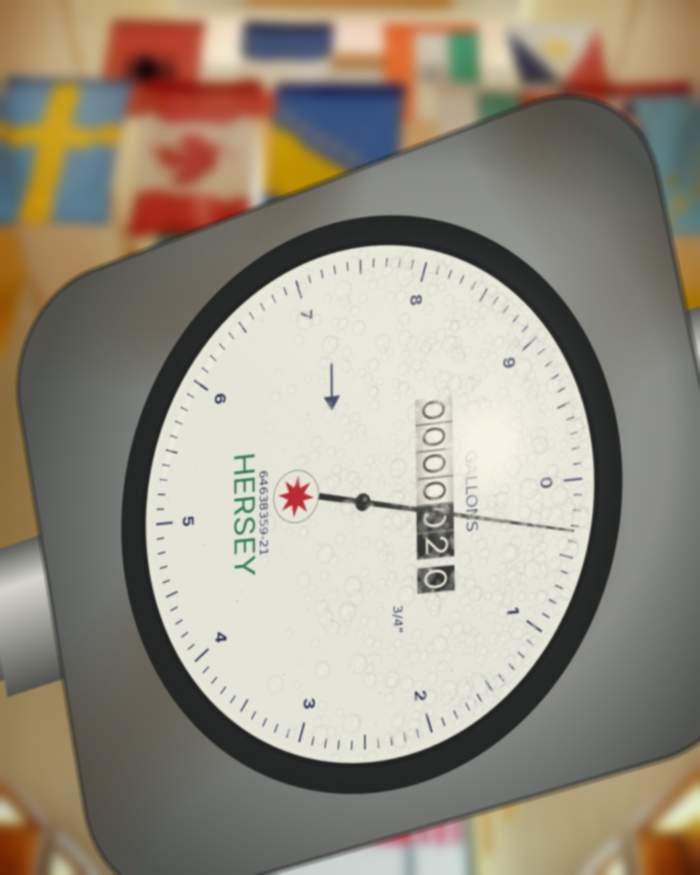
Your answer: 20.3 gal
